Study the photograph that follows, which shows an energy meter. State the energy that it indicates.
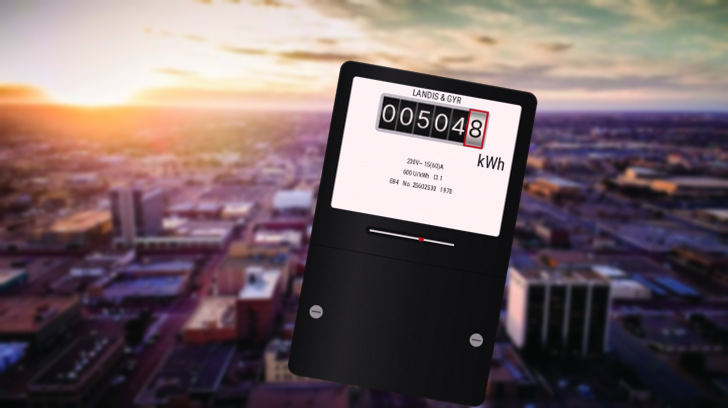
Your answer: 504.8 kWh
